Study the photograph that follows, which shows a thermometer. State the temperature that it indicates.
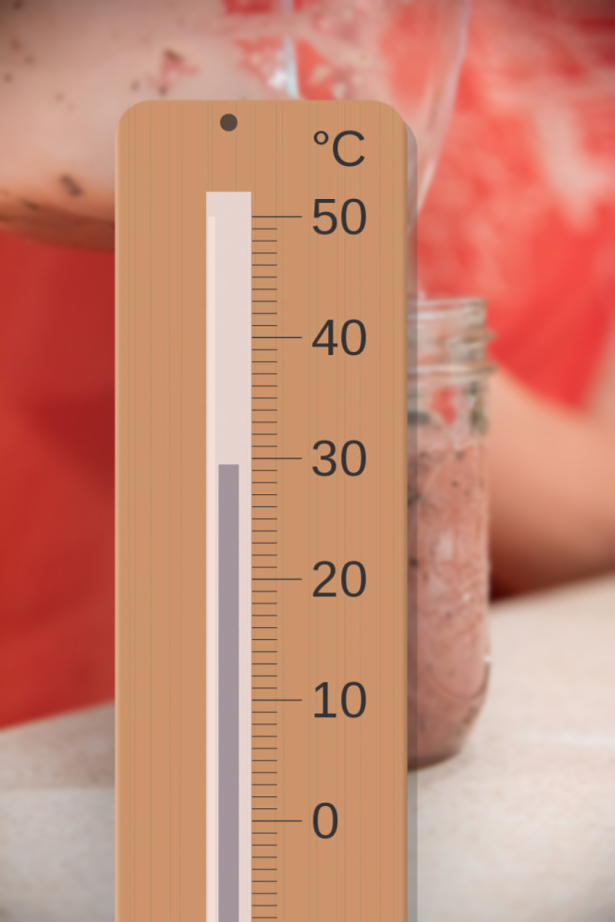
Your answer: 29.5 °C
